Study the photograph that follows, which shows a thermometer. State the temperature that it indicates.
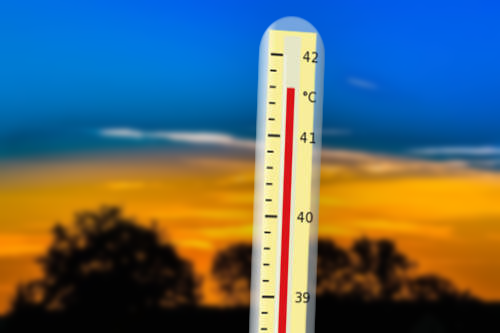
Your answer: 41.6 °C
